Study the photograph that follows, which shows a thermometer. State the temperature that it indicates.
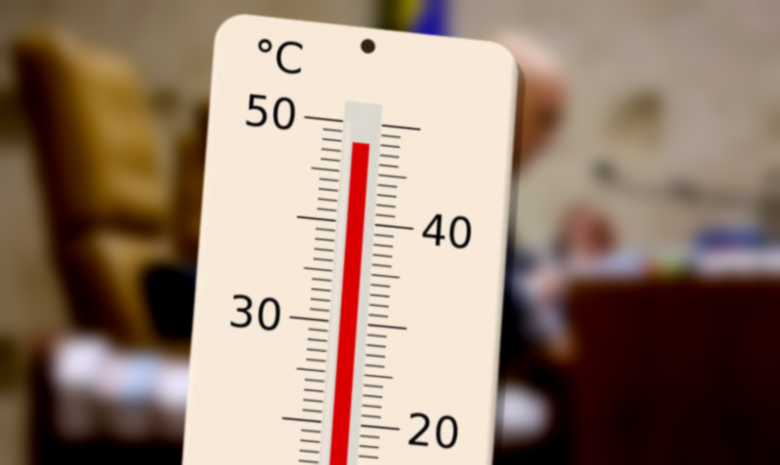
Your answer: 48 °C
